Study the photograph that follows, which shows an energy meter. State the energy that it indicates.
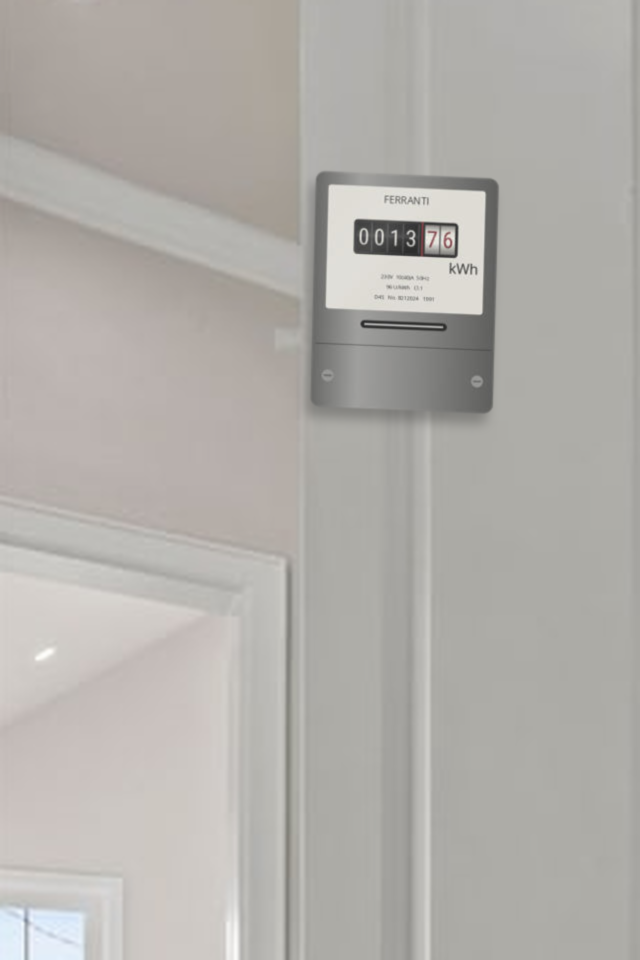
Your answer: 13.76 kWh
